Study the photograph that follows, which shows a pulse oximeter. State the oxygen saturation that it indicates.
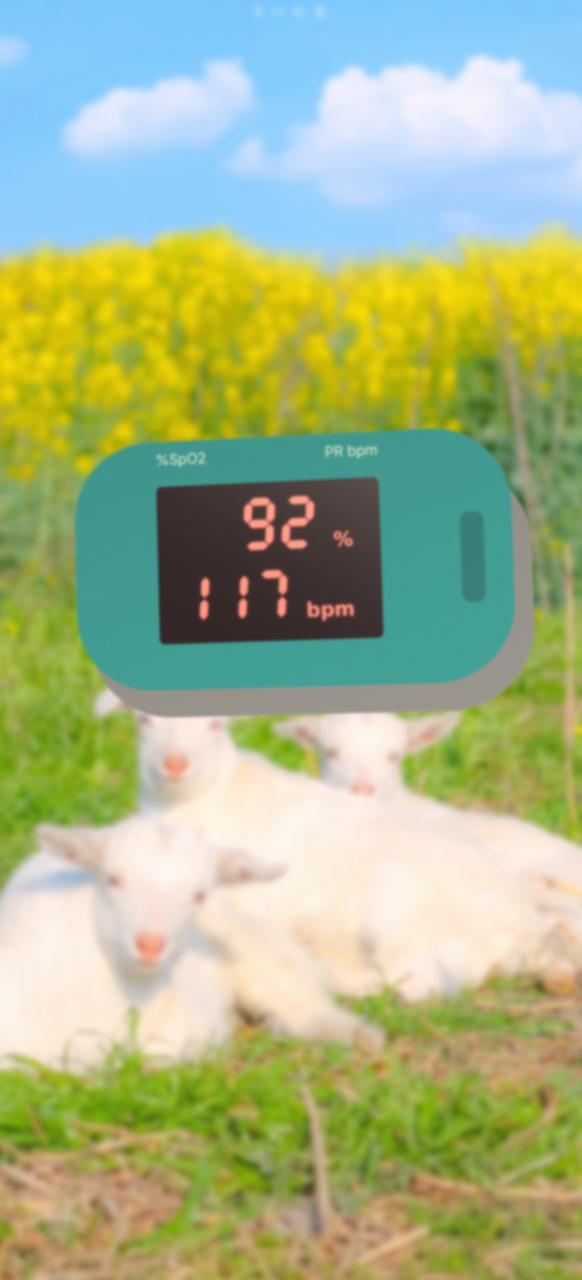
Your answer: 92 %
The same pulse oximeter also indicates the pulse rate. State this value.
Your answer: 117 bpm
